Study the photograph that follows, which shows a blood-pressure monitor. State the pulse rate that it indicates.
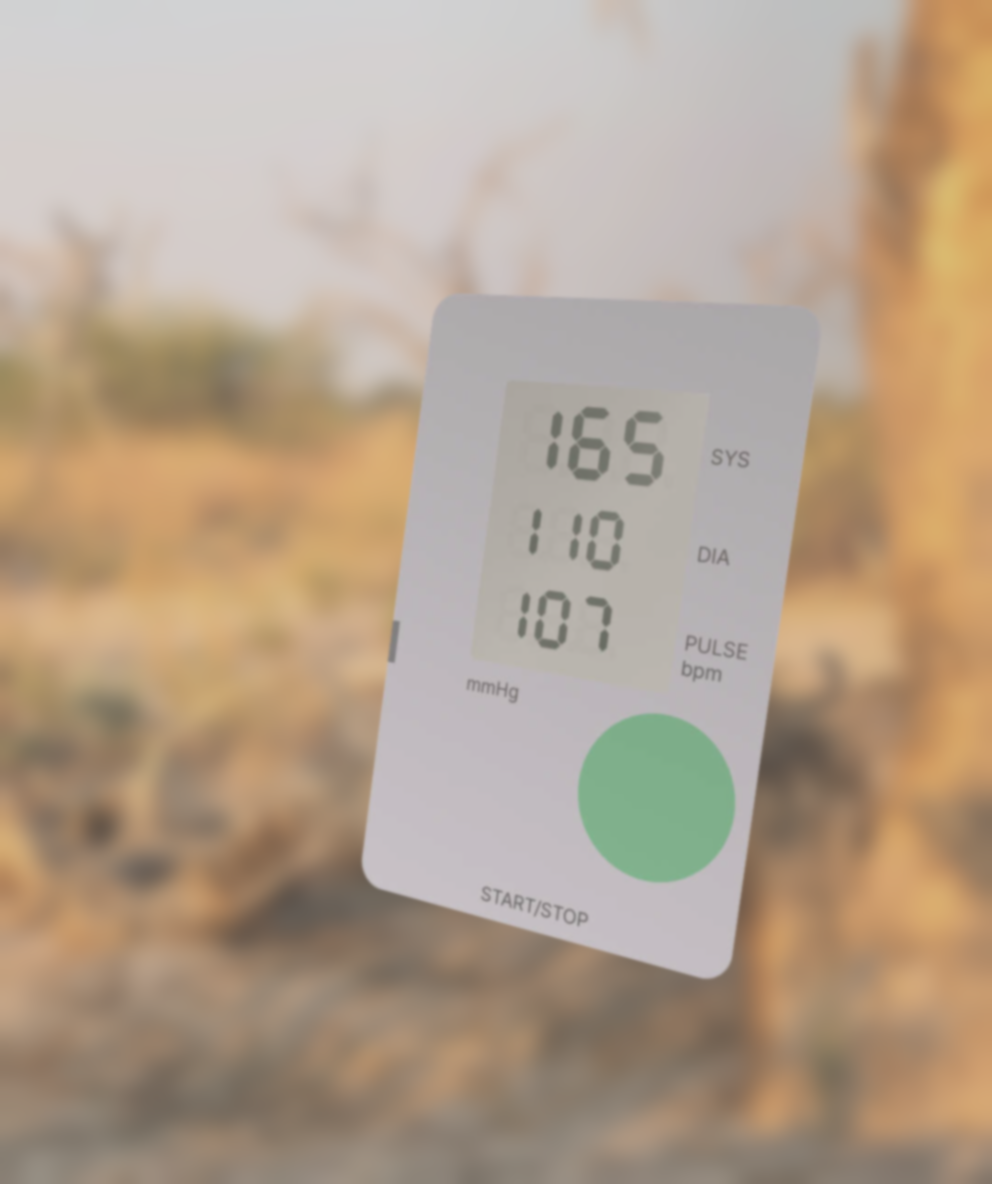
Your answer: 107 bpm
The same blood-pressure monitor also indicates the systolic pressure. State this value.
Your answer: 165 mmHg
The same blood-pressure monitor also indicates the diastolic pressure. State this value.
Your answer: 110 mmHg
